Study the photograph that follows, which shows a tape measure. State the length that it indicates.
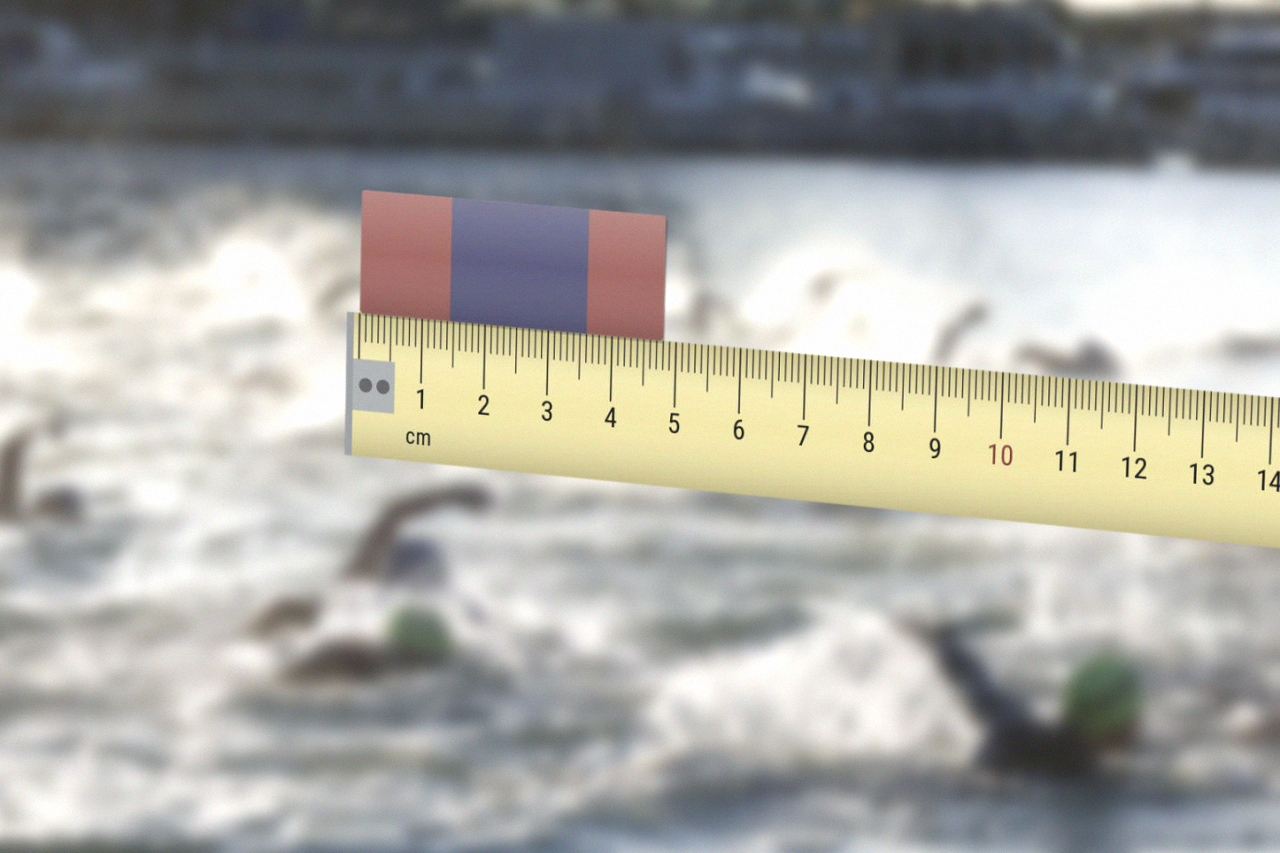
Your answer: 4.8 cm
